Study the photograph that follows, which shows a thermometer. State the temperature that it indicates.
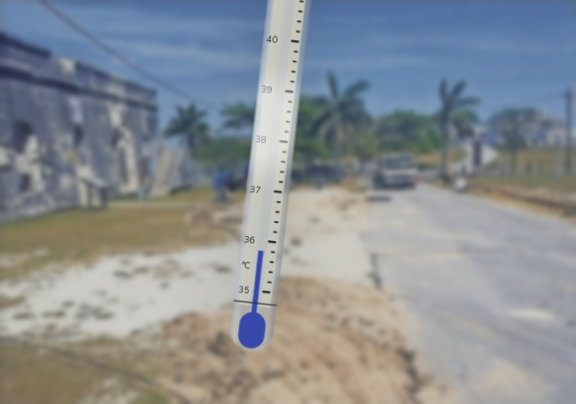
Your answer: 35.8 °C
